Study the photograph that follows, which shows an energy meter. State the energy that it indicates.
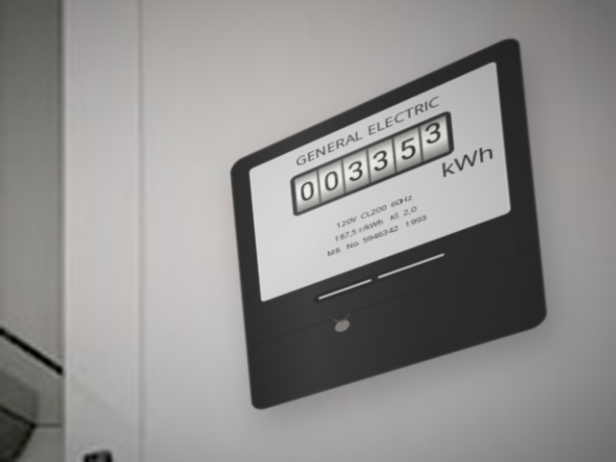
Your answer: 3353 kWh
